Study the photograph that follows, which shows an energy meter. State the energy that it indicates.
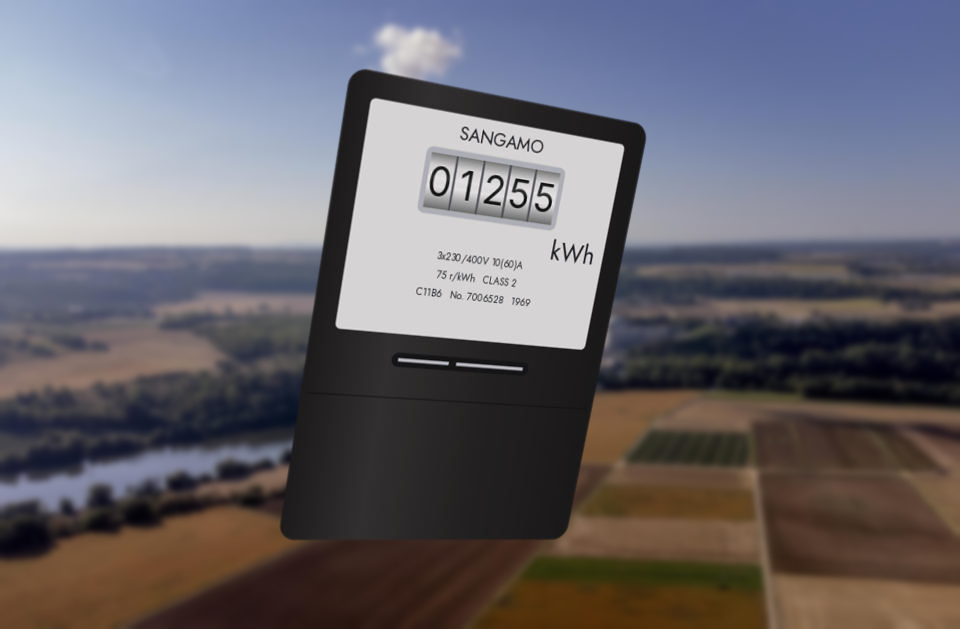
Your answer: 1255 kWh
